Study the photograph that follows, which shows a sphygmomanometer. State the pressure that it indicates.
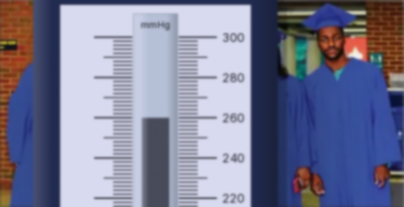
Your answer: 260 mmHg
